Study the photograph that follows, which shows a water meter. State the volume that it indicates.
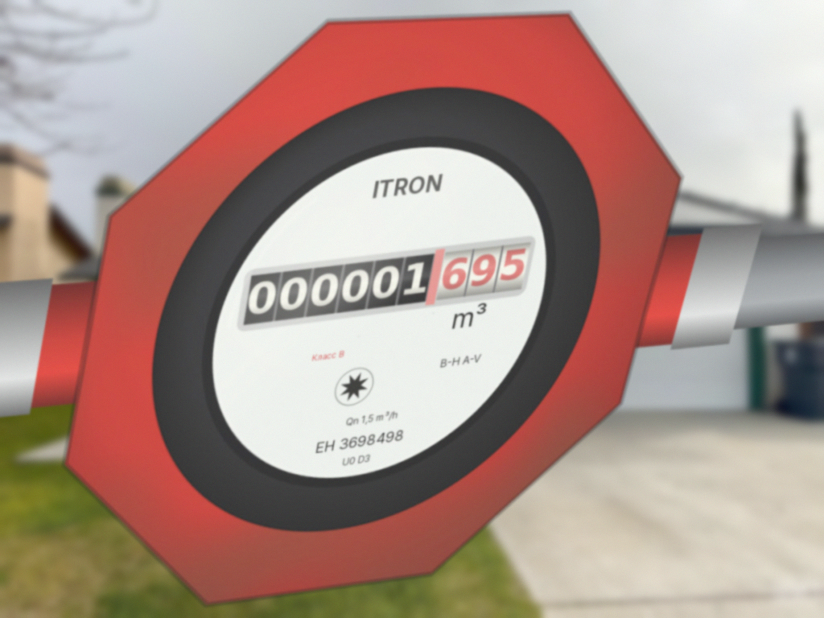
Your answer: 1.695 m³
